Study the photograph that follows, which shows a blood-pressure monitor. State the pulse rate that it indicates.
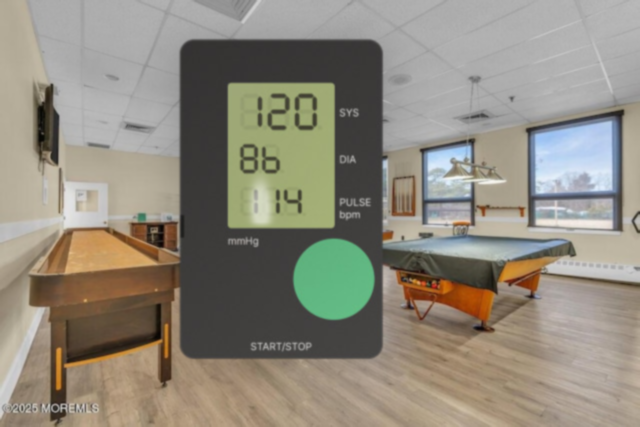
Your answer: 114 bpm
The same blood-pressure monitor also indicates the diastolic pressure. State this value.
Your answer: 86 mmHg
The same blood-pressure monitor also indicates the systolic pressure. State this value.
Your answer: 120 mmHg
